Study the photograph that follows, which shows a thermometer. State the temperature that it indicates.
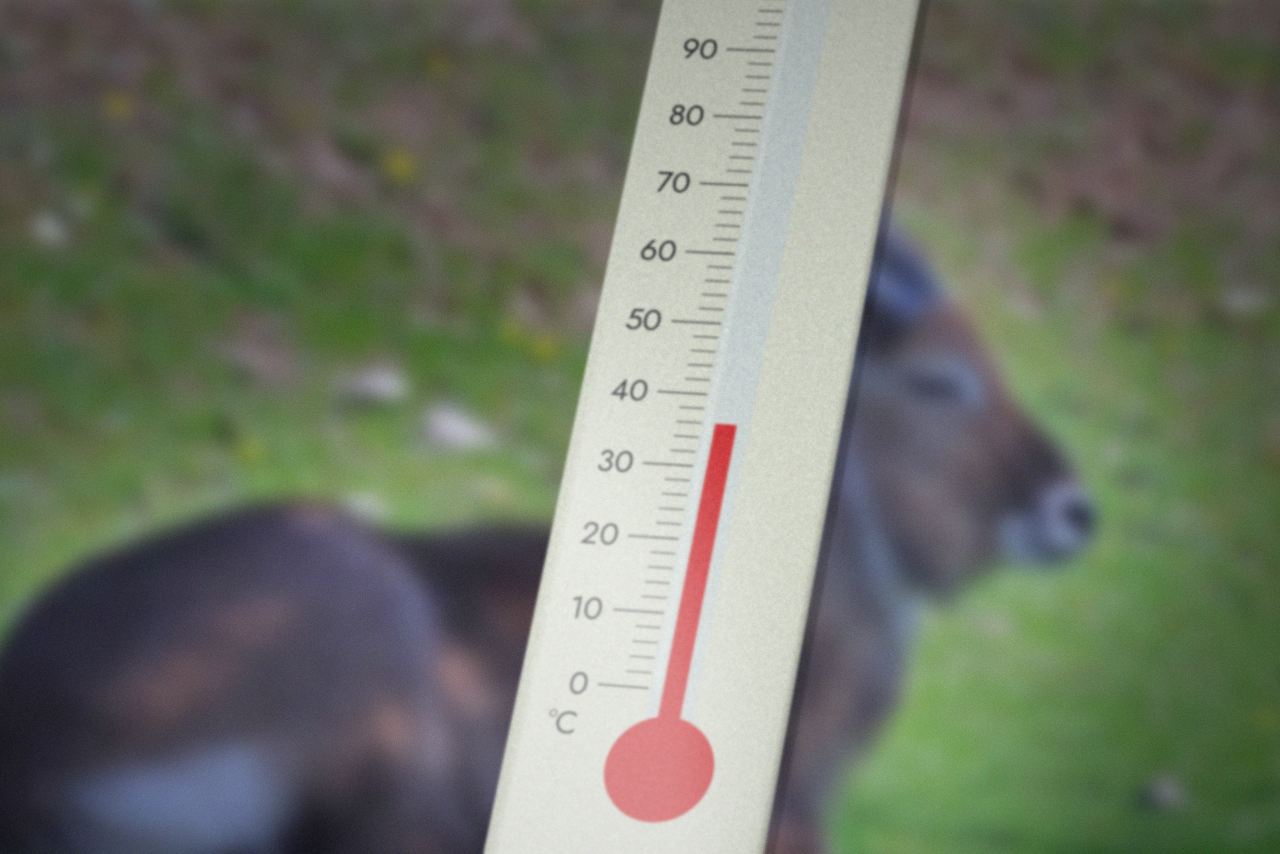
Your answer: 36 °C
